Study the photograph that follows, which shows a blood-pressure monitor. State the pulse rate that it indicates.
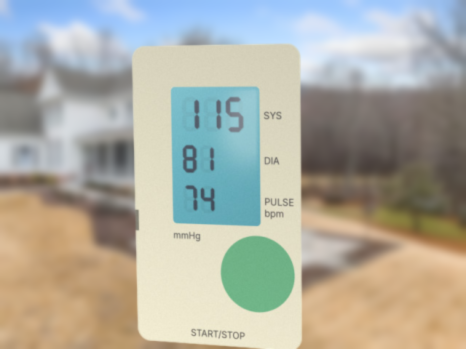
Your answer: 74 bpm
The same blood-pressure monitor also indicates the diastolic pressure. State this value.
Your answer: 81 mmHg
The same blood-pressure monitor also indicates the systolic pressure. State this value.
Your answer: 115 mmHg
